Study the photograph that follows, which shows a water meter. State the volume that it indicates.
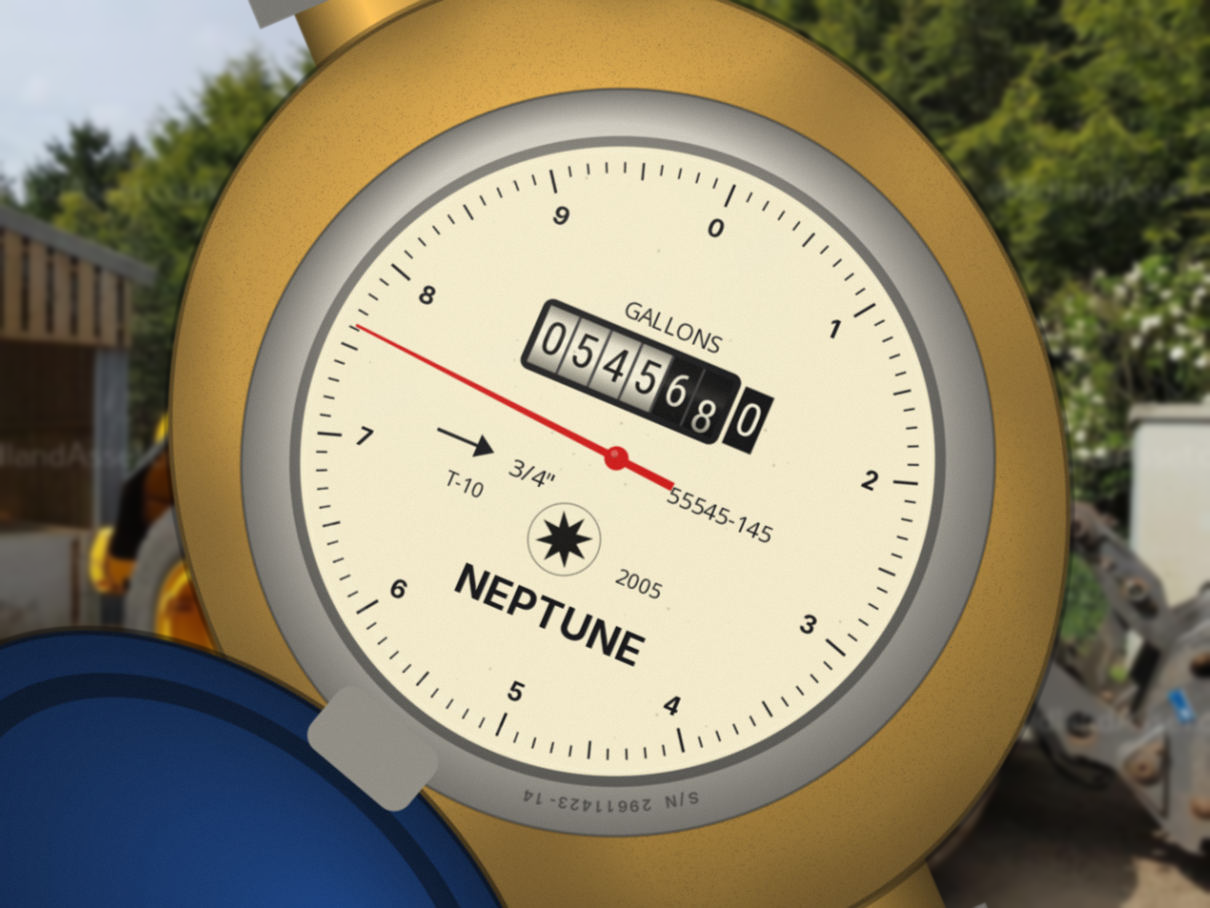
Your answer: 545677.6 gal
